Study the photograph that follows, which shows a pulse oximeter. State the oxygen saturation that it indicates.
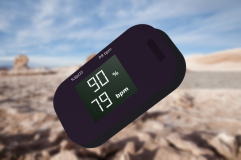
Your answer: 90 %
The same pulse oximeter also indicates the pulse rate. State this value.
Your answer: 79 bpm
